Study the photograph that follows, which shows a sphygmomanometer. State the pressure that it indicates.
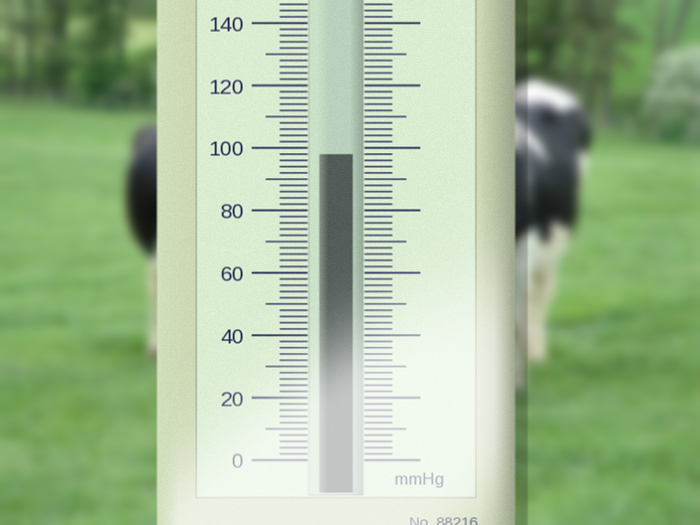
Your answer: 98 mmHg
